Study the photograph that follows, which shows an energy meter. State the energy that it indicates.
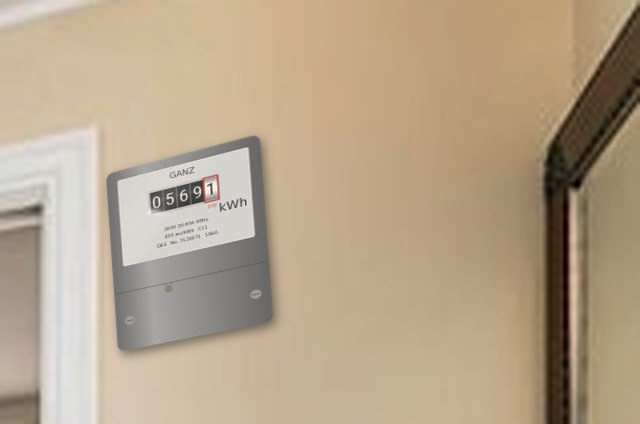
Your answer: 569.1 kWh
